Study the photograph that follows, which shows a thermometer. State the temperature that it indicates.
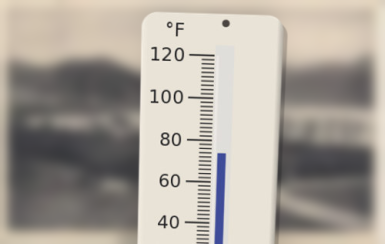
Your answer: 74 °F
